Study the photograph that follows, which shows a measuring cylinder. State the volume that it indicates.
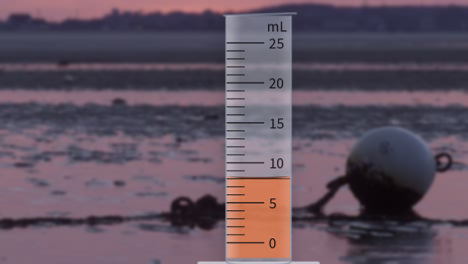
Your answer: 8 mL
